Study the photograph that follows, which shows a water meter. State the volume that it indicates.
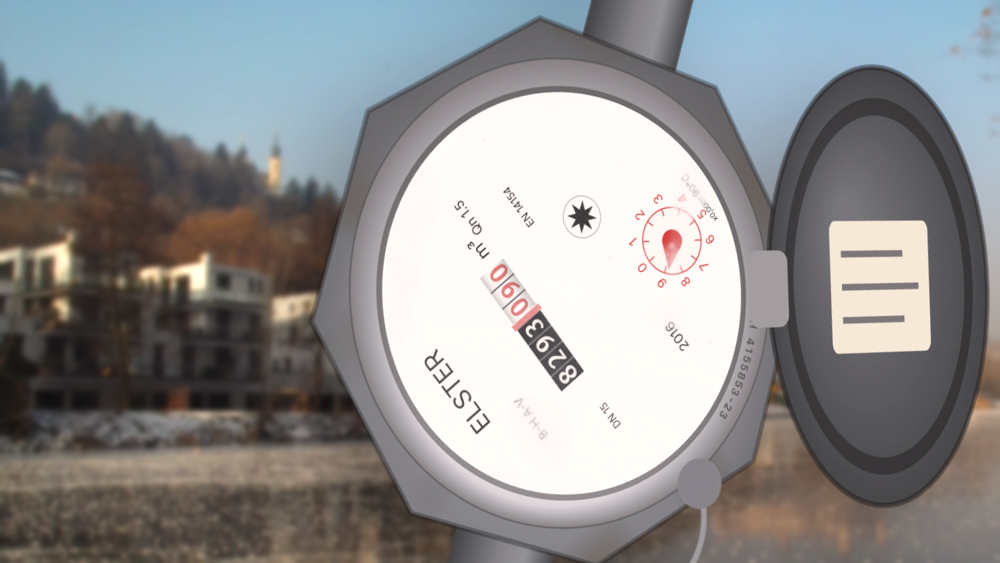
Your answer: 8293.0898 m³
